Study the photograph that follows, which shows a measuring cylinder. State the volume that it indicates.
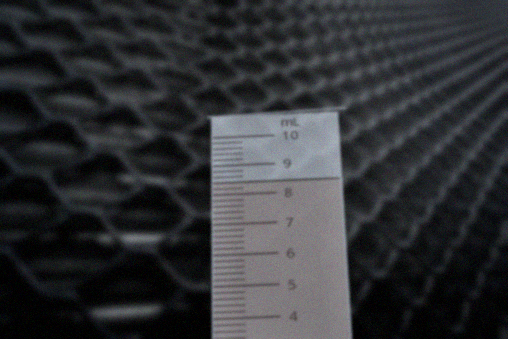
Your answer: 8.4 mL
